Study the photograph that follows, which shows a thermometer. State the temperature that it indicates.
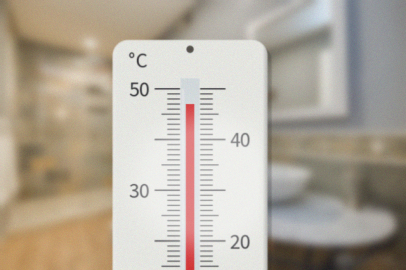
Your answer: 47 °C
